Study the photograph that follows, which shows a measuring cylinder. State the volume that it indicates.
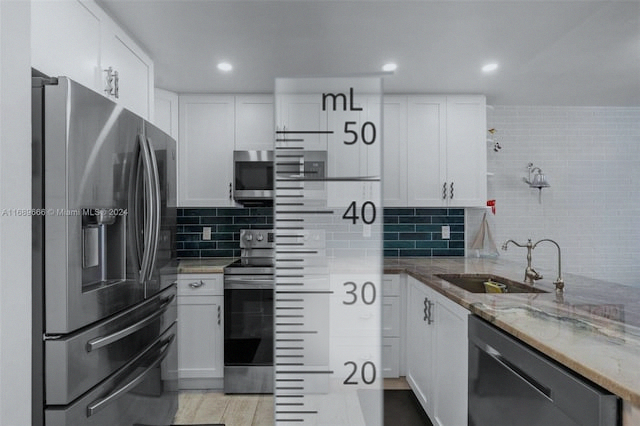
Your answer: 44 mL
